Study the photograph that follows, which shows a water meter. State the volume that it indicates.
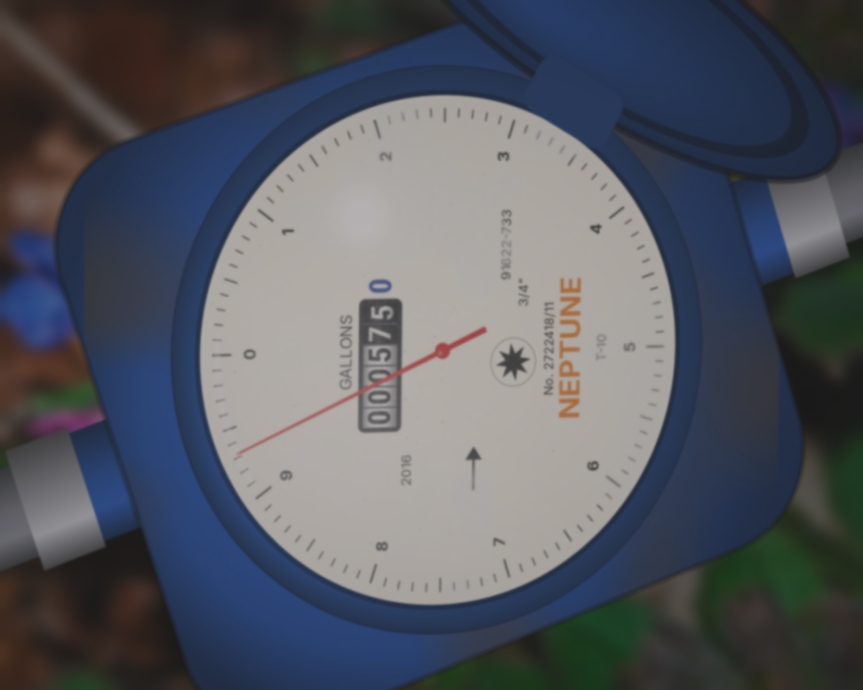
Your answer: 5749.3 gal
